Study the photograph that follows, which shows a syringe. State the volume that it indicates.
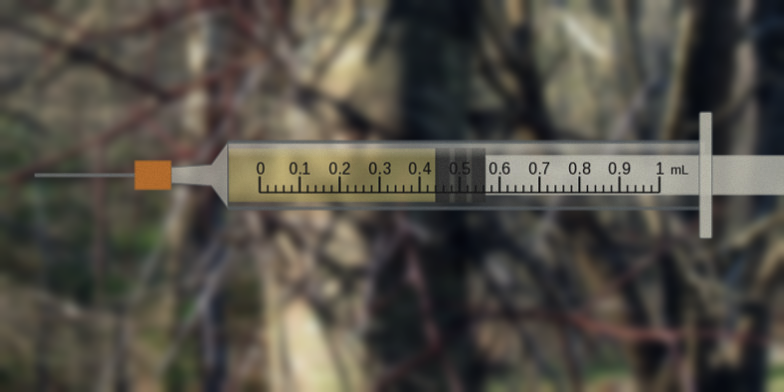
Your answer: 0.44 mL
